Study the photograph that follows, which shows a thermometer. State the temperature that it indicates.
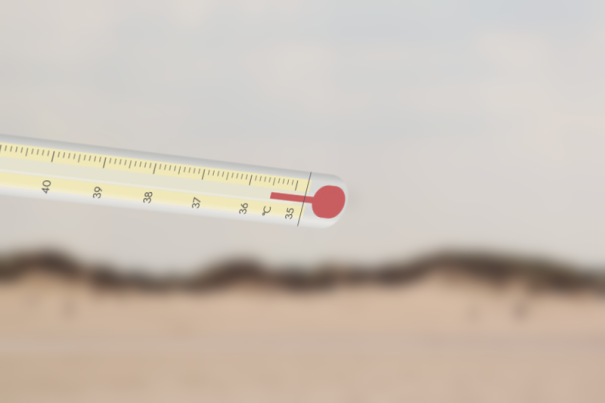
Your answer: 35.5 °C
